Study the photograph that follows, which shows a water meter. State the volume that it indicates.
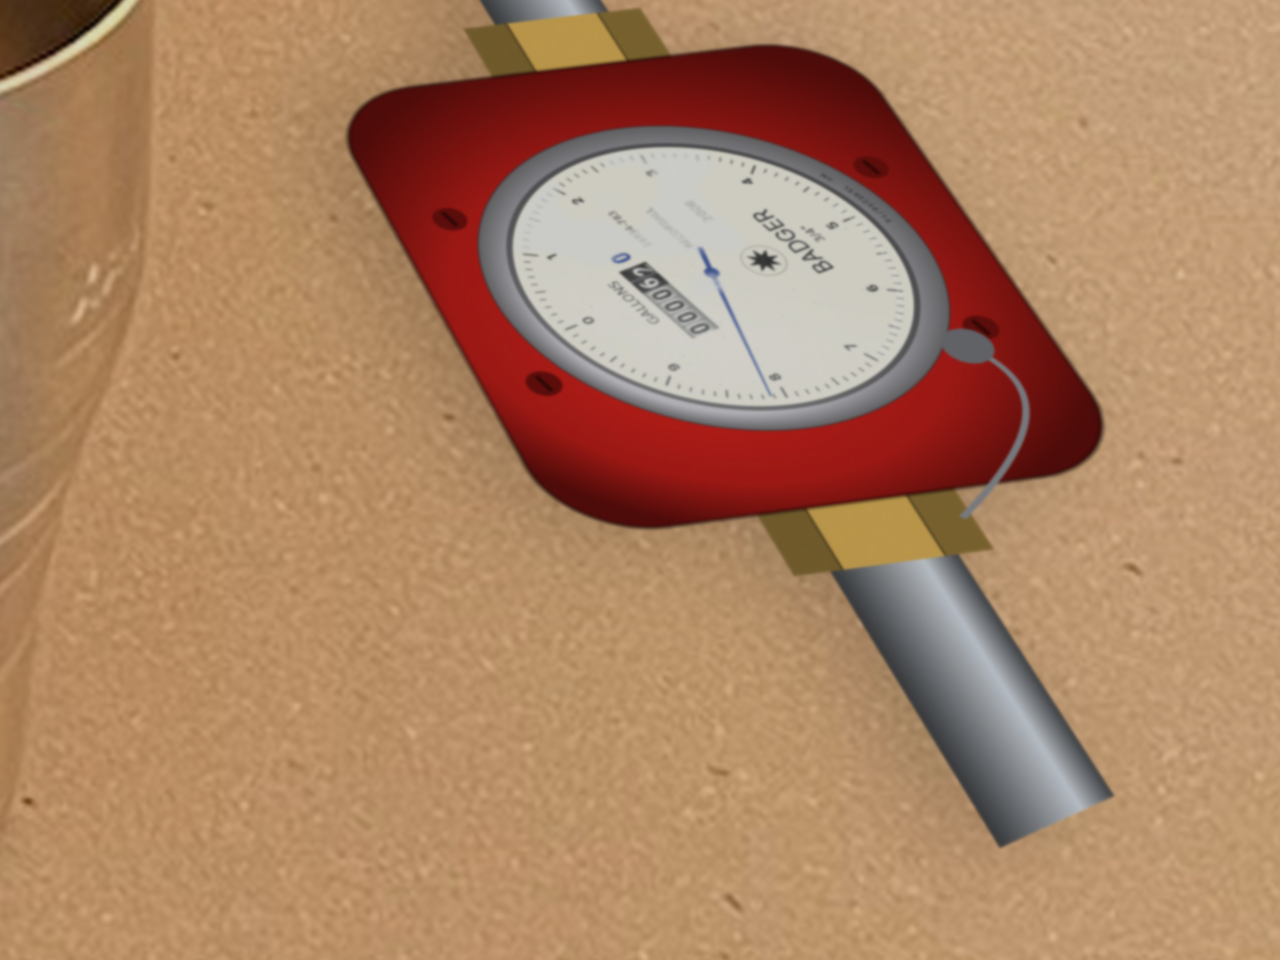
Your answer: 618.1 gal
